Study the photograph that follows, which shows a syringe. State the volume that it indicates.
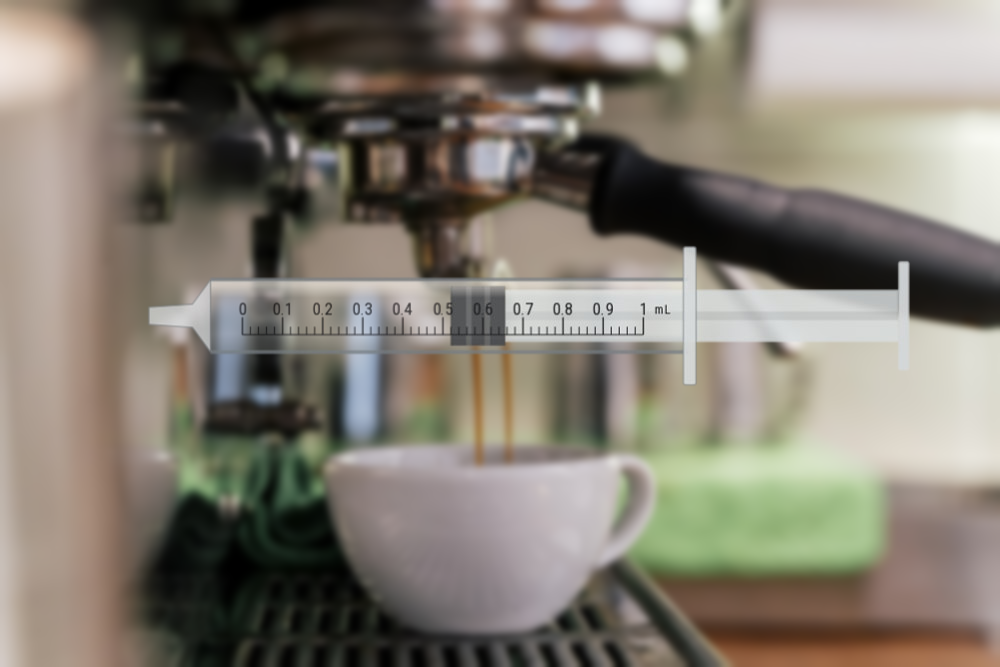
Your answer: 0.52 mL
